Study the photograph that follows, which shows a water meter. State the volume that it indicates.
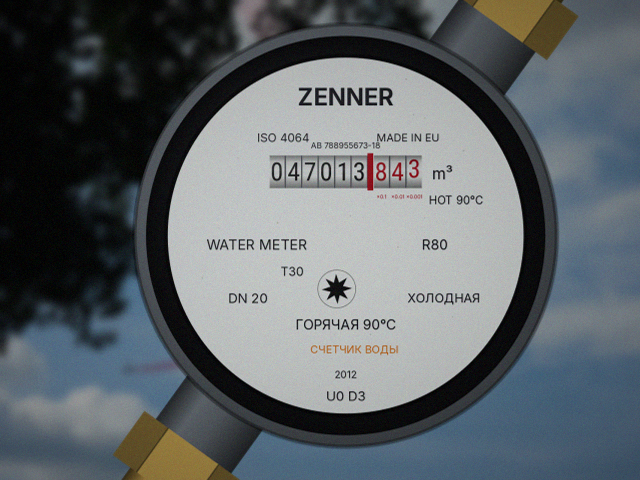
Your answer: 47013.843 m³
